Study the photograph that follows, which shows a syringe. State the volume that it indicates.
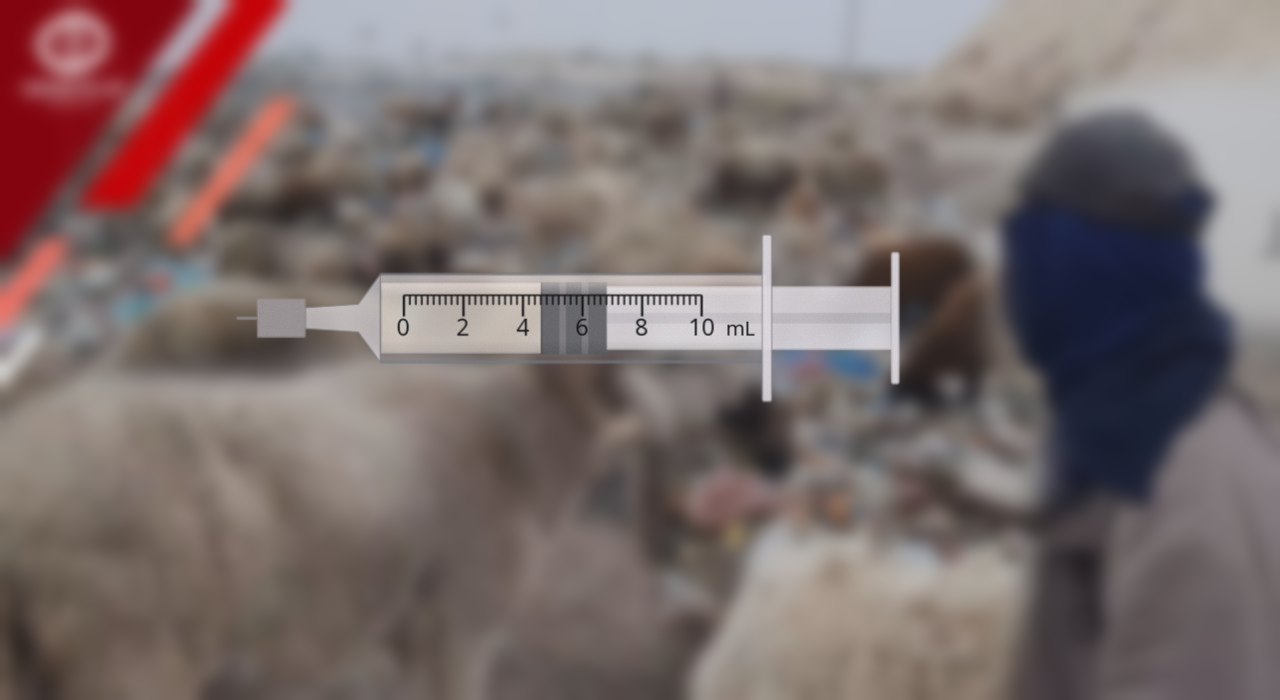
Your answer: 4.6 mL
